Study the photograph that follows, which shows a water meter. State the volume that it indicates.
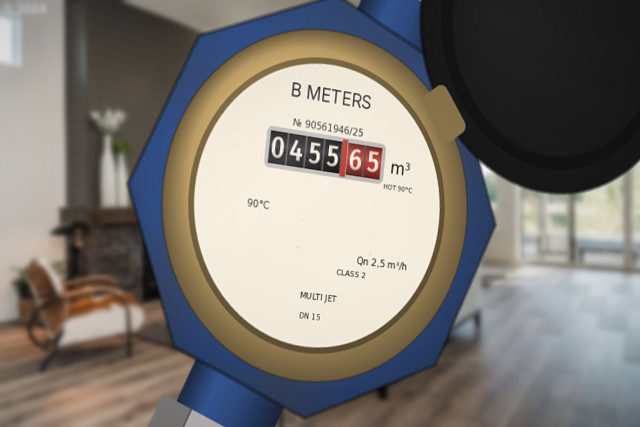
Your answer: 455.65 m³
